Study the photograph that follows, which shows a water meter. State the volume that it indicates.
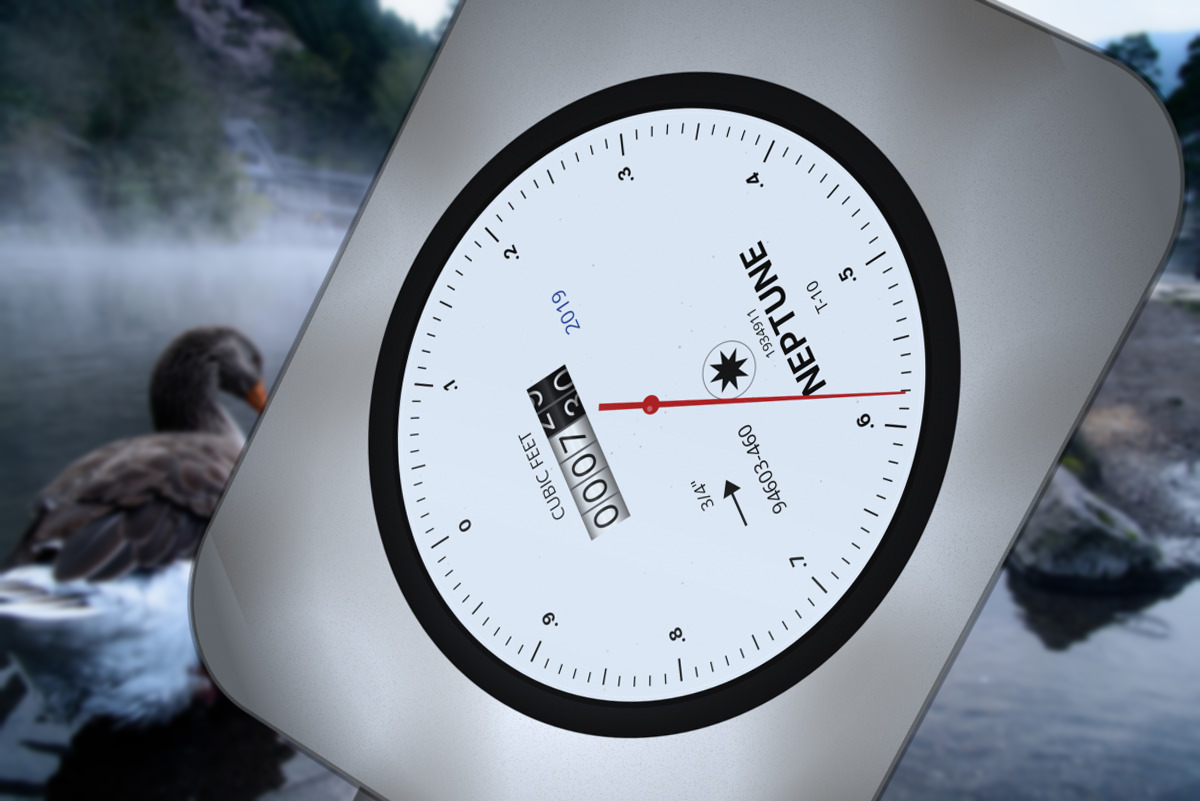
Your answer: 729.58 ft³
